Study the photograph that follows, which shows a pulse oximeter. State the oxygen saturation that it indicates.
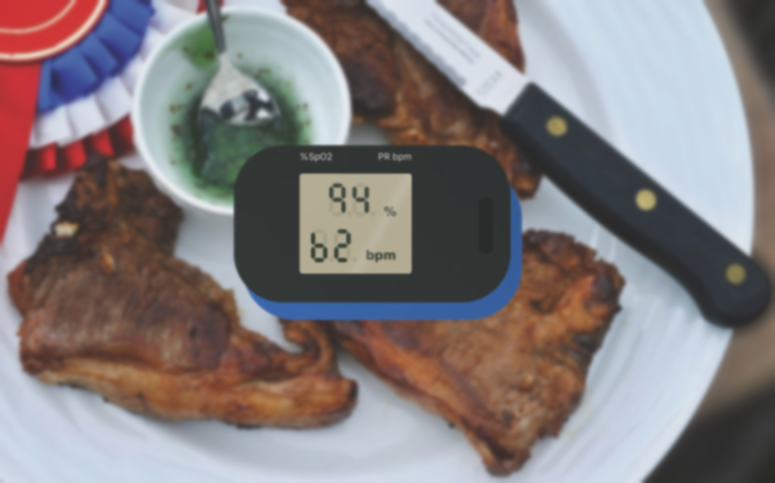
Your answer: 94 %
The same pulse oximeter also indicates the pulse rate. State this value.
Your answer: 62 bpm
